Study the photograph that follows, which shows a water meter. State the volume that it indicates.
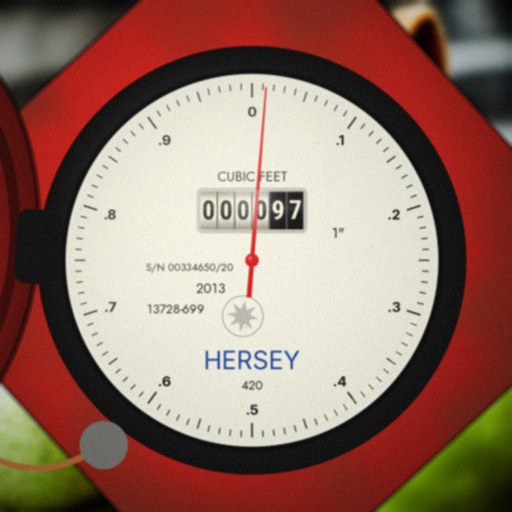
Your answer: 97.01 ft³
